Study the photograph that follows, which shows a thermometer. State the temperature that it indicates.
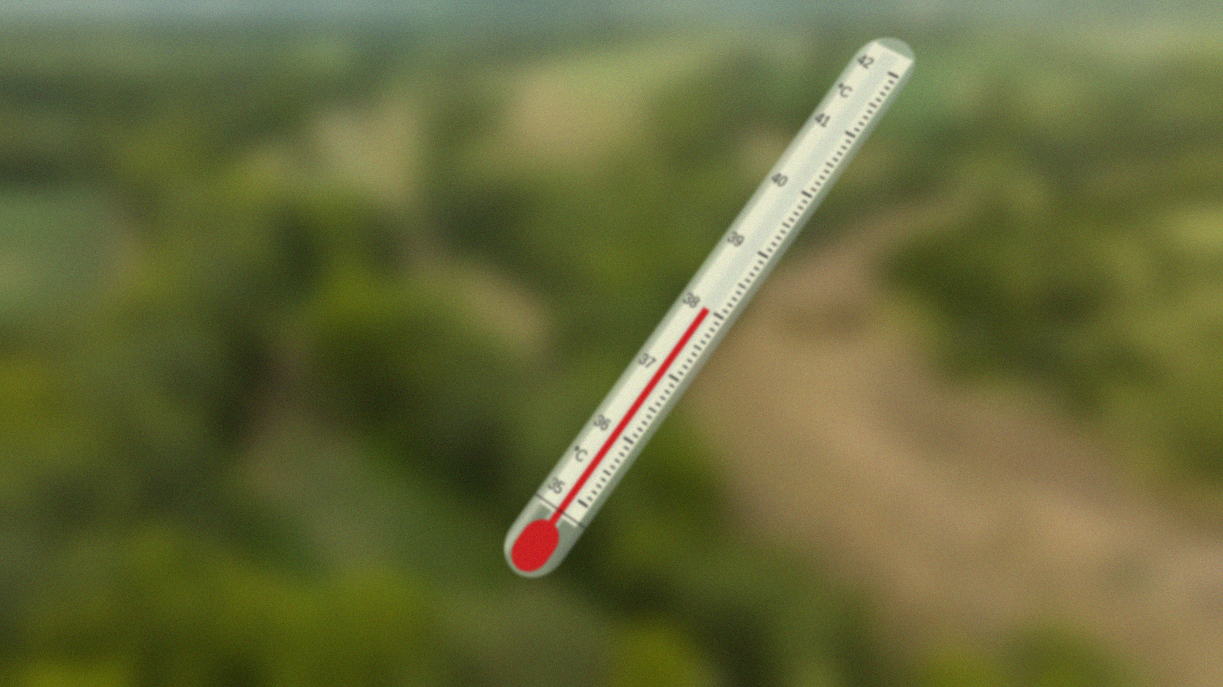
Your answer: 38 °C
